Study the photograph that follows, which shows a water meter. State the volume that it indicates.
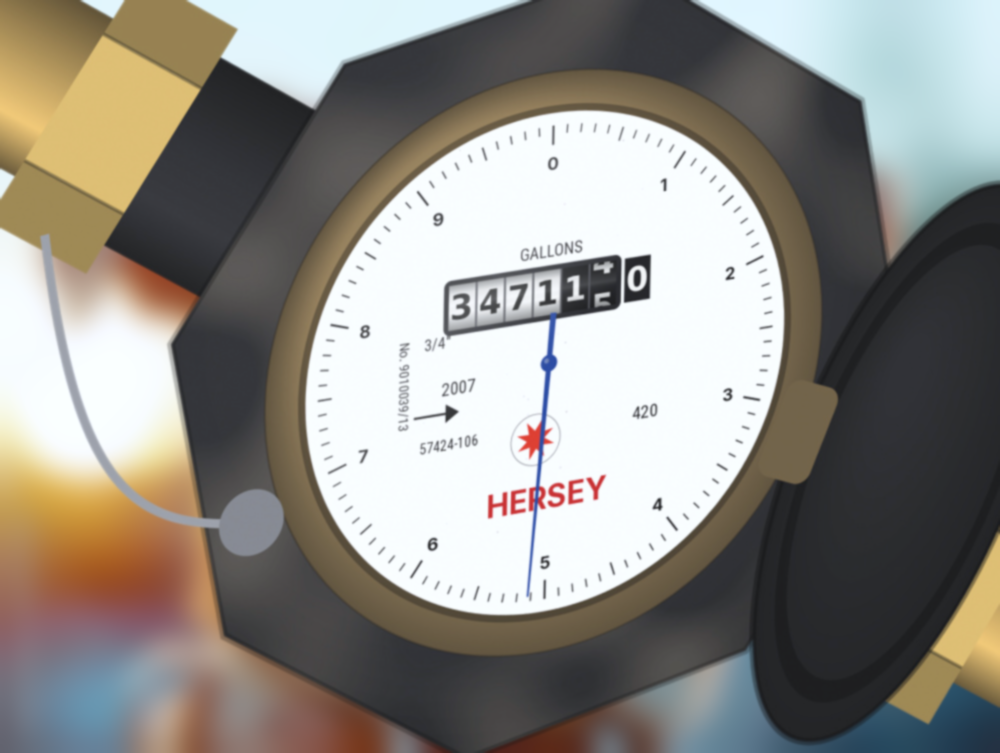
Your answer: 3471145.1 gal
